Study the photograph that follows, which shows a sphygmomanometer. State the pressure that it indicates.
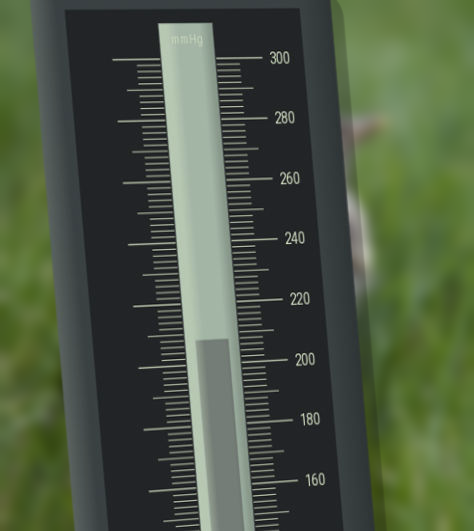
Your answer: 208 mmHg
